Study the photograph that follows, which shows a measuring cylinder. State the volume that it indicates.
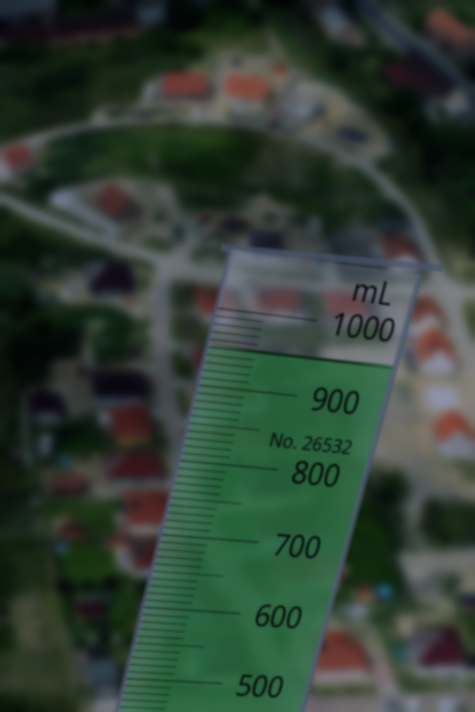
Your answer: 950 mL
